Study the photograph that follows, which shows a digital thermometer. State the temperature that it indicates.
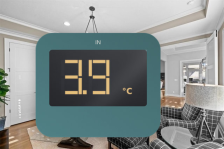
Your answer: 3.9 °C
